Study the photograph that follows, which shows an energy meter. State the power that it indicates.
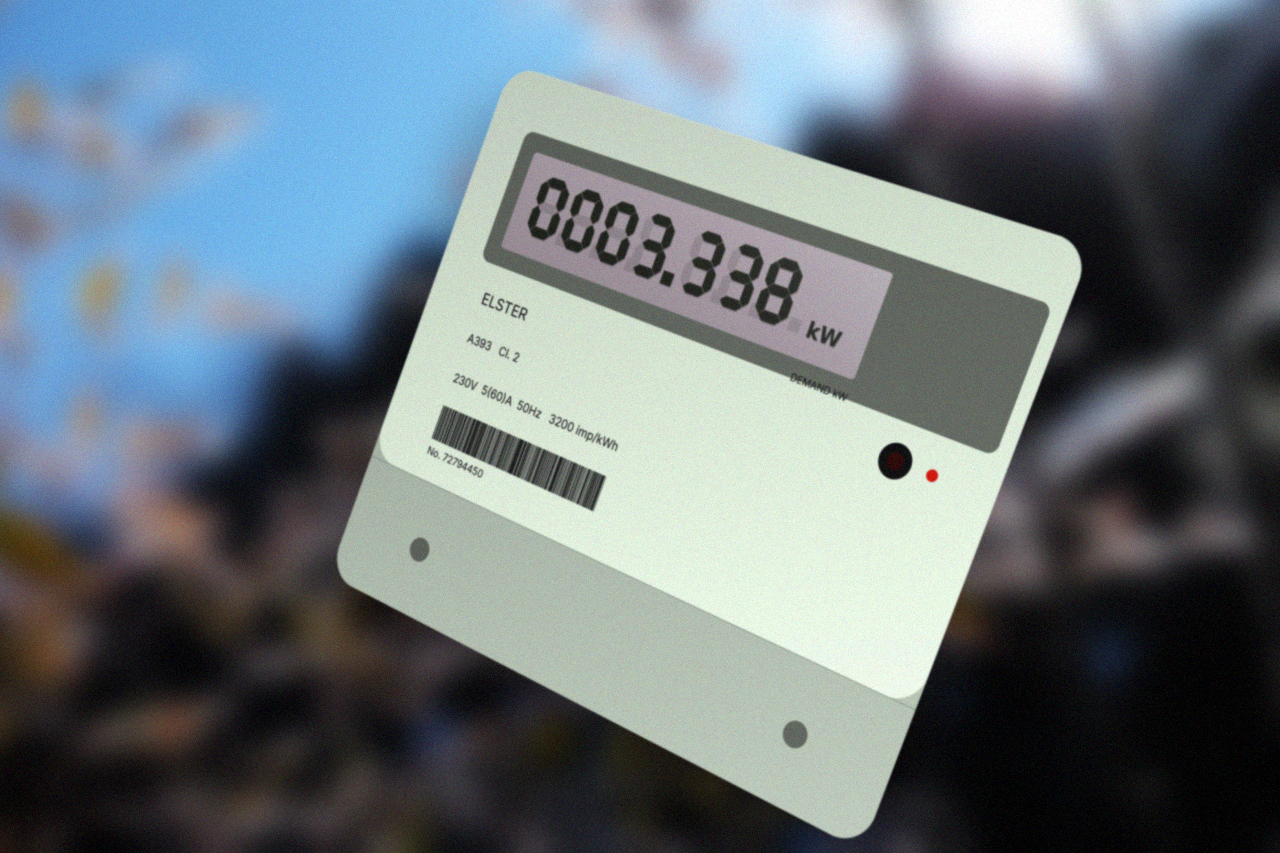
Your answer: 3.338 kW
